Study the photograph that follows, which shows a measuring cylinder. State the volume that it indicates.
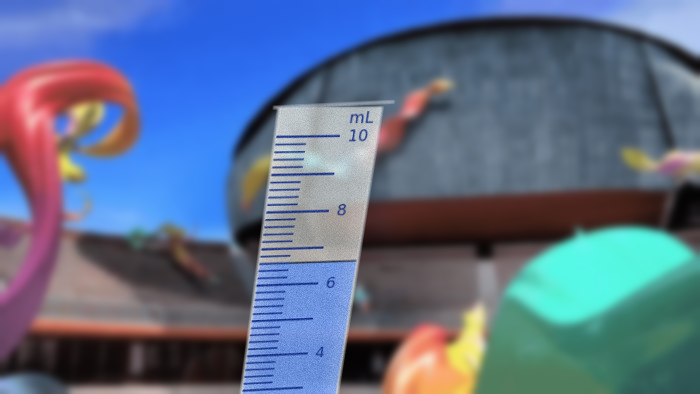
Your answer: 6.6 mL
